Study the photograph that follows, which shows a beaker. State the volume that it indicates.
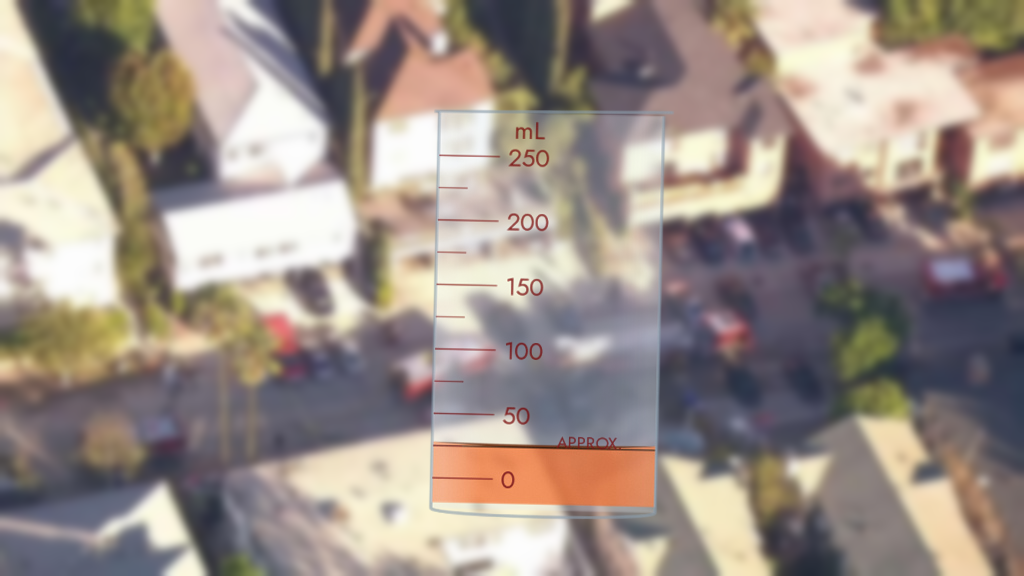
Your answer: 25 mL
